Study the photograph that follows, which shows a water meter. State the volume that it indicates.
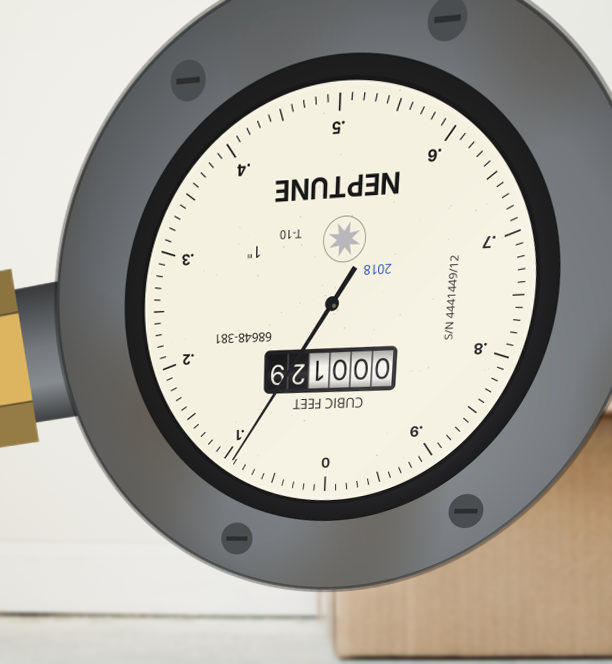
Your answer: 129.09 ft³
